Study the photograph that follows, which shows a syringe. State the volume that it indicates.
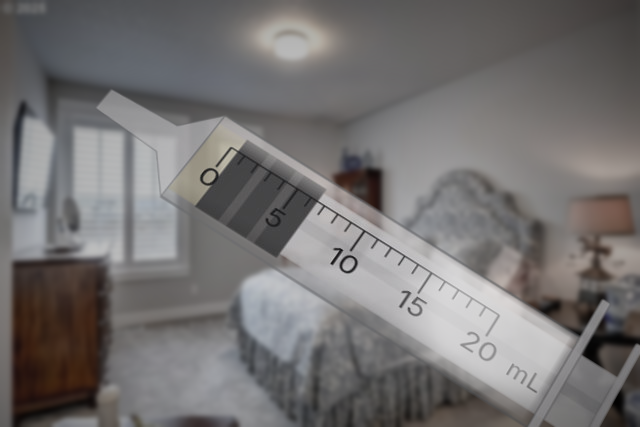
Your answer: 0.5 mL
